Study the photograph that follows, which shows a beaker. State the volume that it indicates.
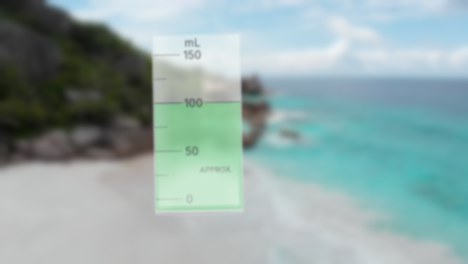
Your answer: 100 mL
